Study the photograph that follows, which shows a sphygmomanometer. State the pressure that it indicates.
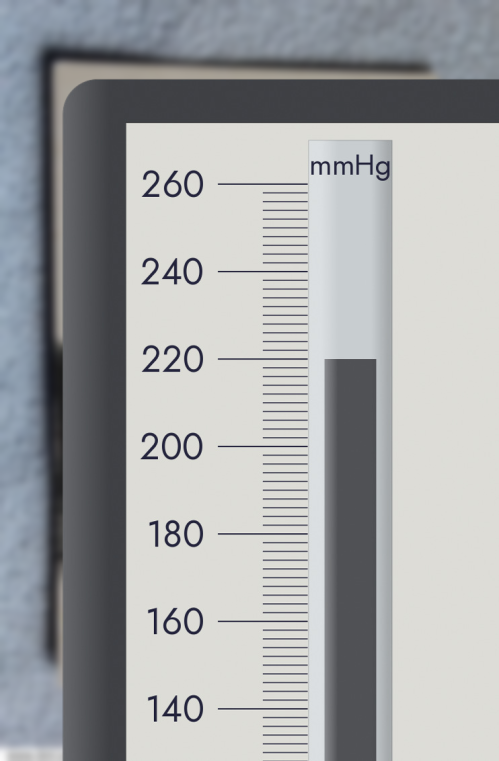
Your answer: 220 mmHg
